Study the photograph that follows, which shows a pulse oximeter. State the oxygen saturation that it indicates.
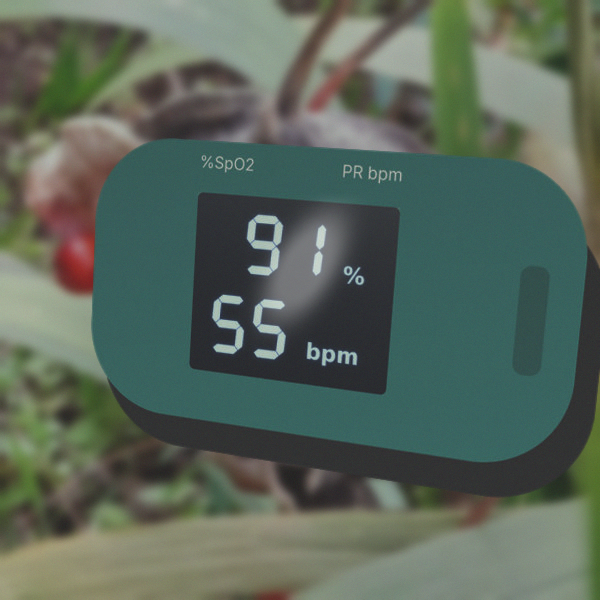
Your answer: 91 %
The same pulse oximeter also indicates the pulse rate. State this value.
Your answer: 55 bpm
